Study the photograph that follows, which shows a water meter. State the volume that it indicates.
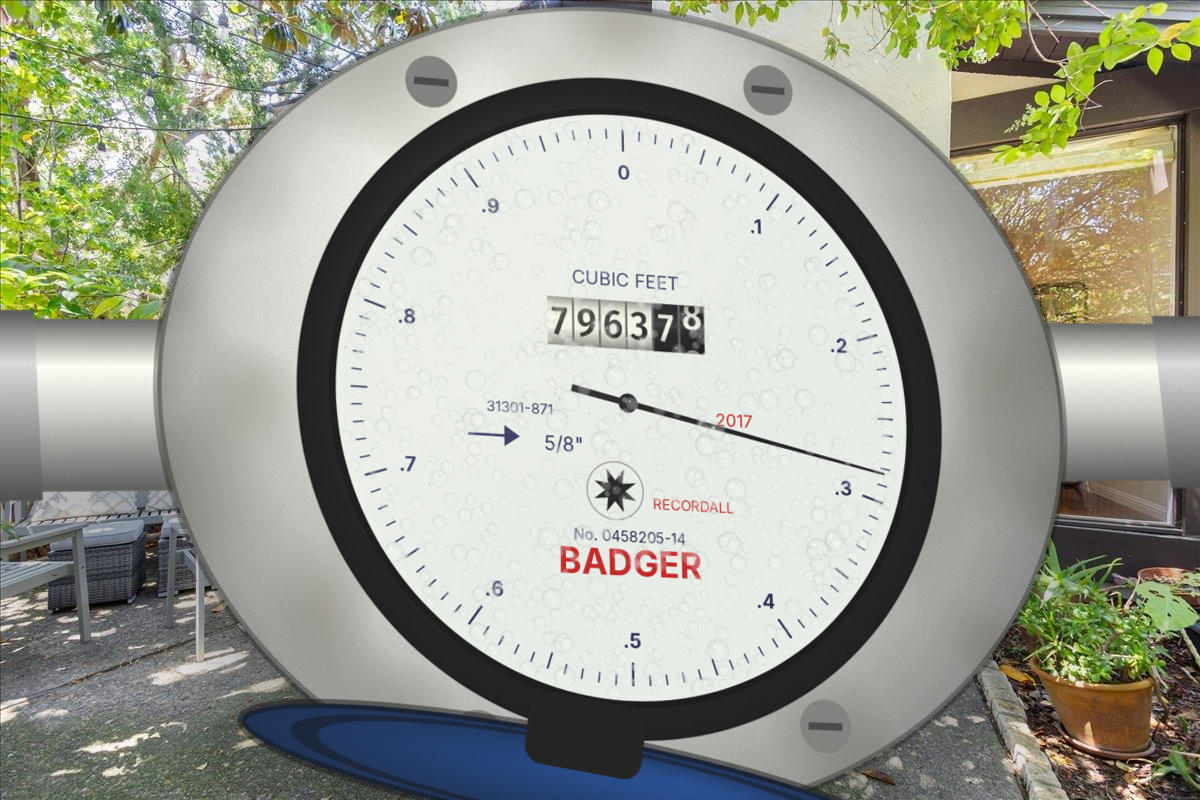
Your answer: 796378.28 ft³
